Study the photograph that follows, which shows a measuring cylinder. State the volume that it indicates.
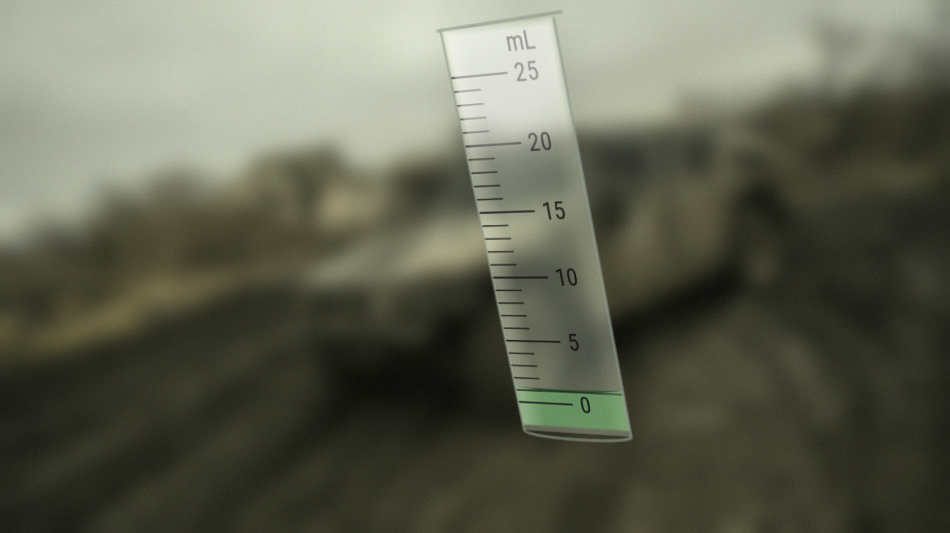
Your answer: 1 mL
